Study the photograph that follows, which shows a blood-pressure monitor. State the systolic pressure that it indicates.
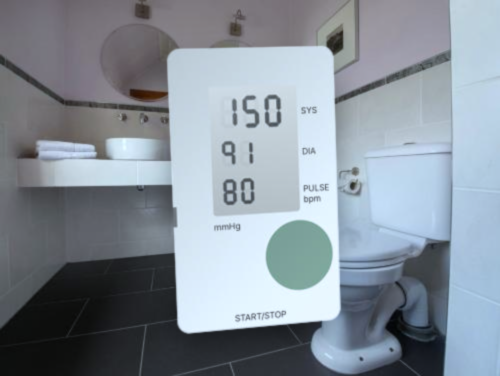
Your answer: 150 mmHg
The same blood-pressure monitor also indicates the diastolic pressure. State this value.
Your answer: 91 mmHg
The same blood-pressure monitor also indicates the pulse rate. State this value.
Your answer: 80 bpm
